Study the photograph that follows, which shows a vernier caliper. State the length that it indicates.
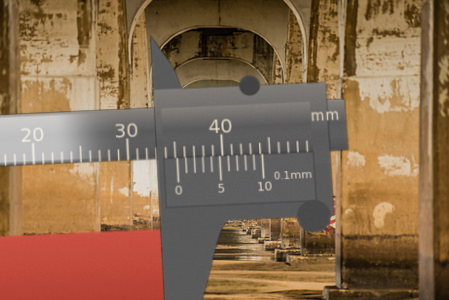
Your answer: 35.2 mm
